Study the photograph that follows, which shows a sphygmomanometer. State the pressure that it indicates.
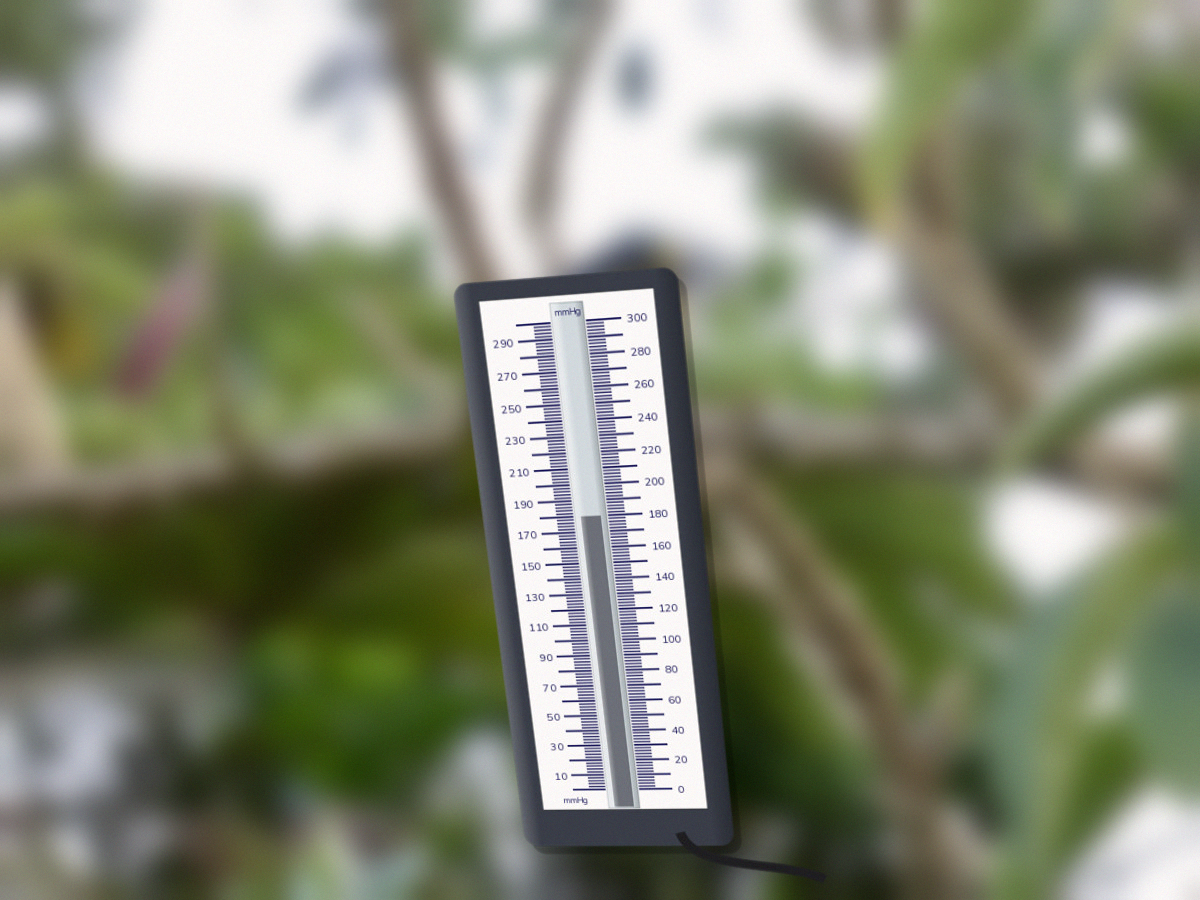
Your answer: 180 mmHg
